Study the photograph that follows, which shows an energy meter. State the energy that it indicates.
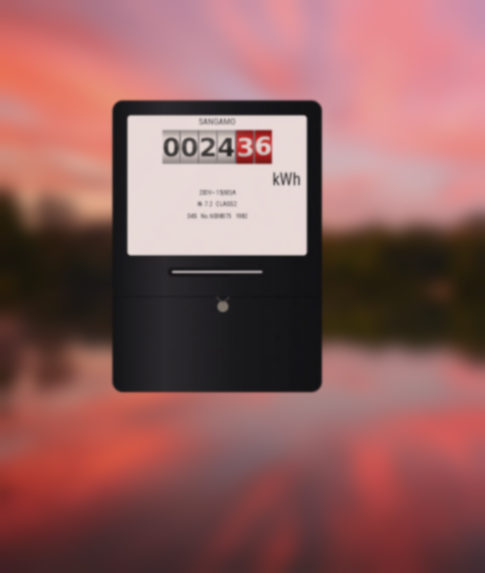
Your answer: 24.36 kWh
